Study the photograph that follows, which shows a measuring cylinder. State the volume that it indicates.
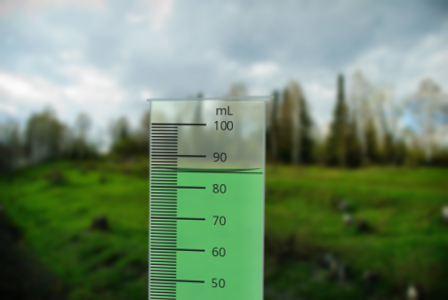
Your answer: 85 mL
